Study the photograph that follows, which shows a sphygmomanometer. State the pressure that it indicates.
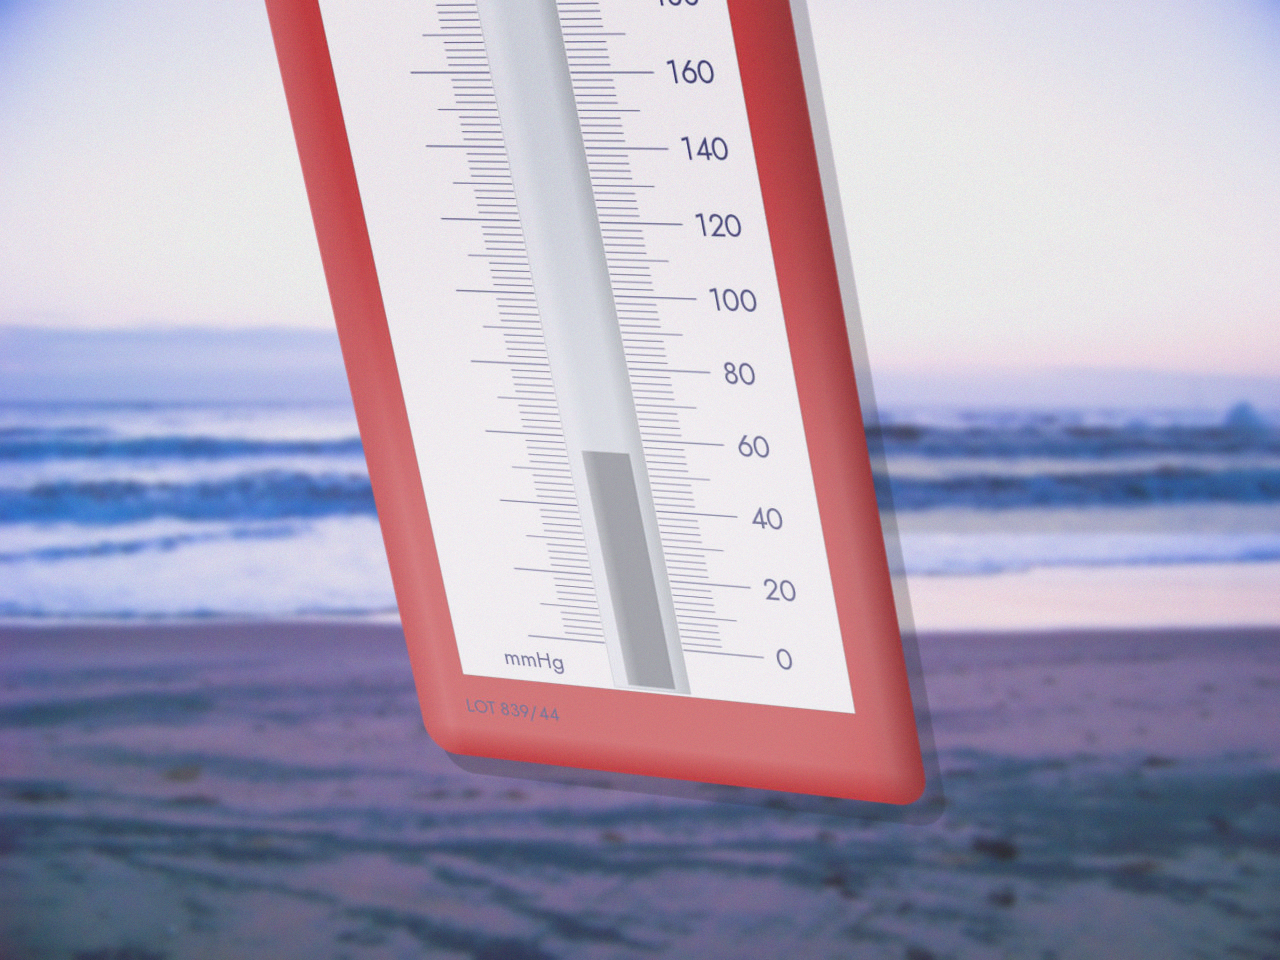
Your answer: 56 mmHg
